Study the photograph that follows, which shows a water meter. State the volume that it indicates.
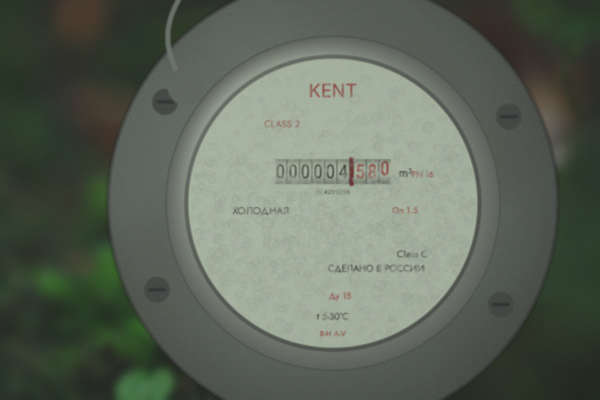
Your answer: 4.580 m³
